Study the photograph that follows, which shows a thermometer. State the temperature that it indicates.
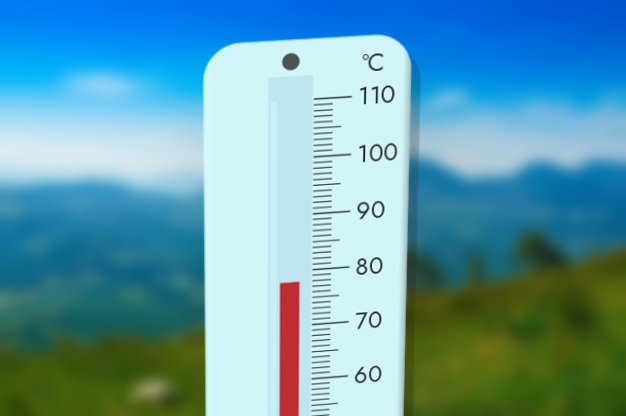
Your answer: 78 °C
